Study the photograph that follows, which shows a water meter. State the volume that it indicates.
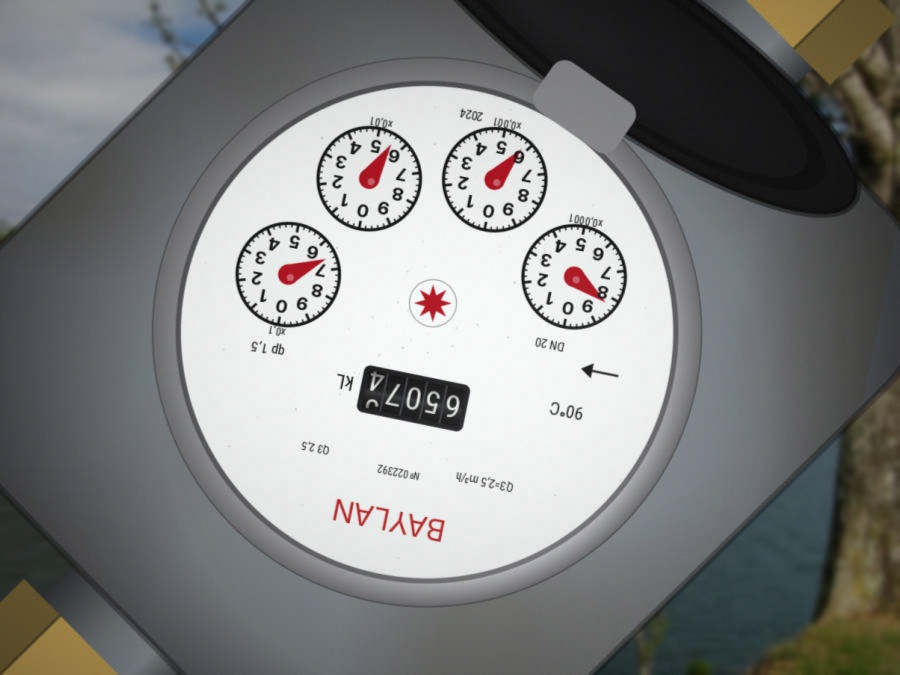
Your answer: 65073.6558 kL
